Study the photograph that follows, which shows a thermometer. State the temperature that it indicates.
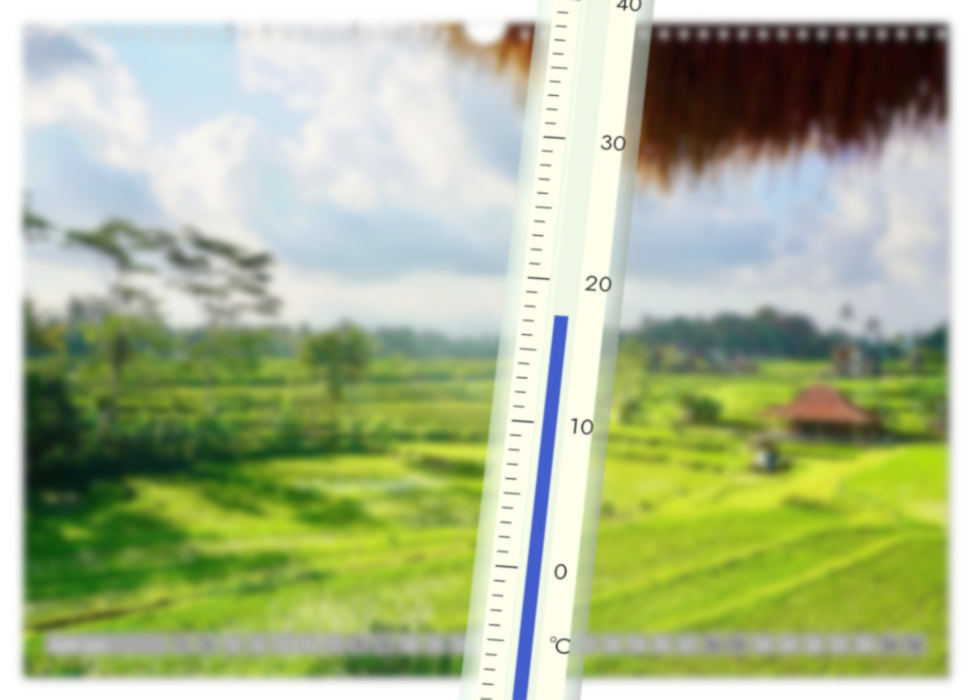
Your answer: 17.5 °C
